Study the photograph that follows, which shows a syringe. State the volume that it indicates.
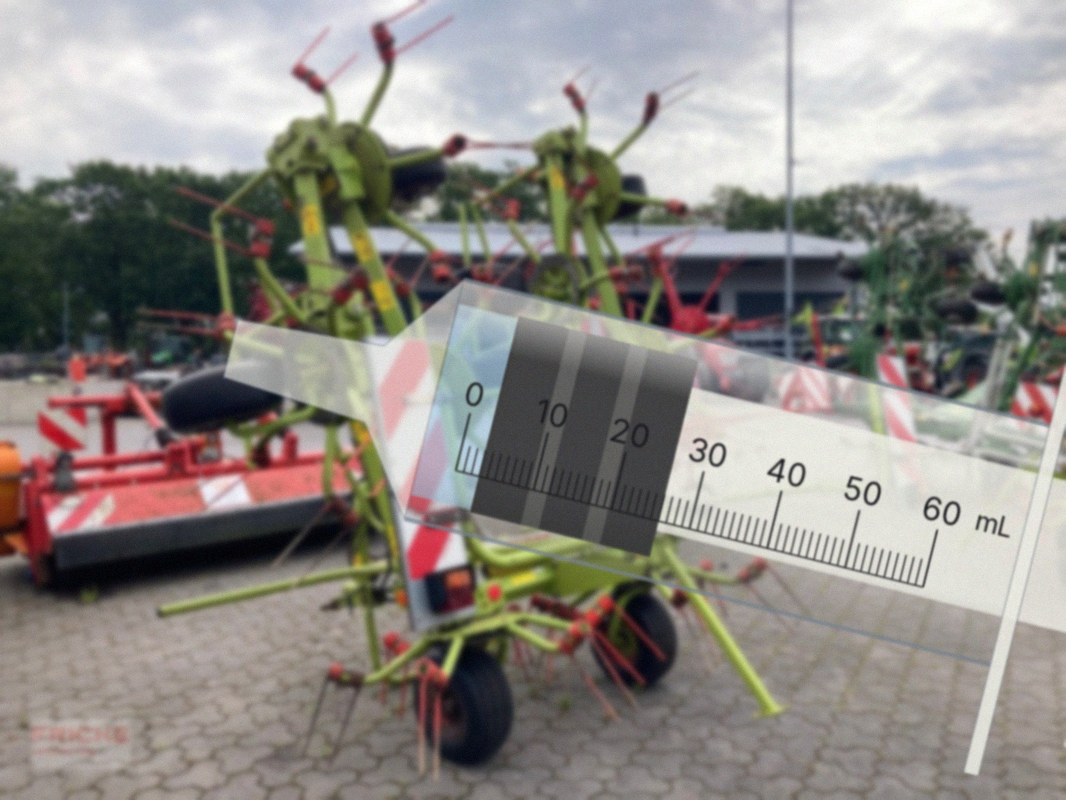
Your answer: 3 mL
